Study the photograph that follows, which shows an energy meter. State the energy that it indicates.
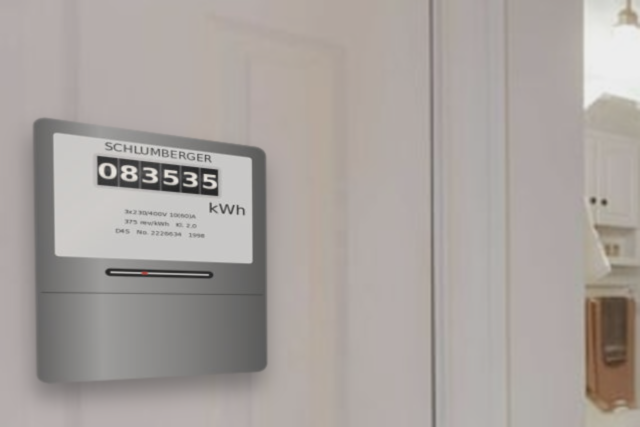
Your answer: 83535 kWh
